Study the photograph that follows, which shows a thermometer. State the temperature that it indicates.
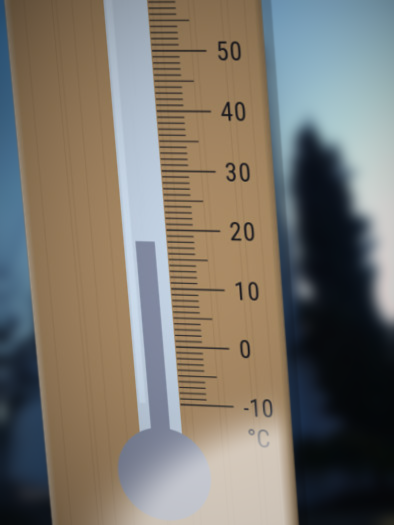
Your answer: 18 °C
